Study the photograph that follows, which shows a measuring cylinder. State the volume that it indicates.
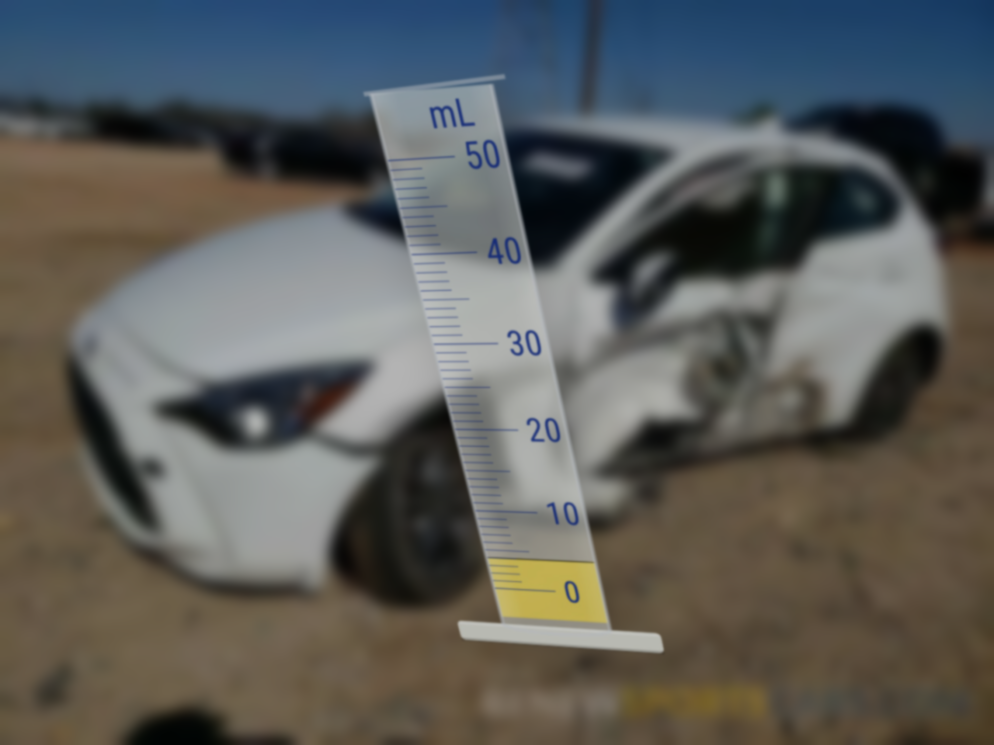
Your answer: 4 mL
